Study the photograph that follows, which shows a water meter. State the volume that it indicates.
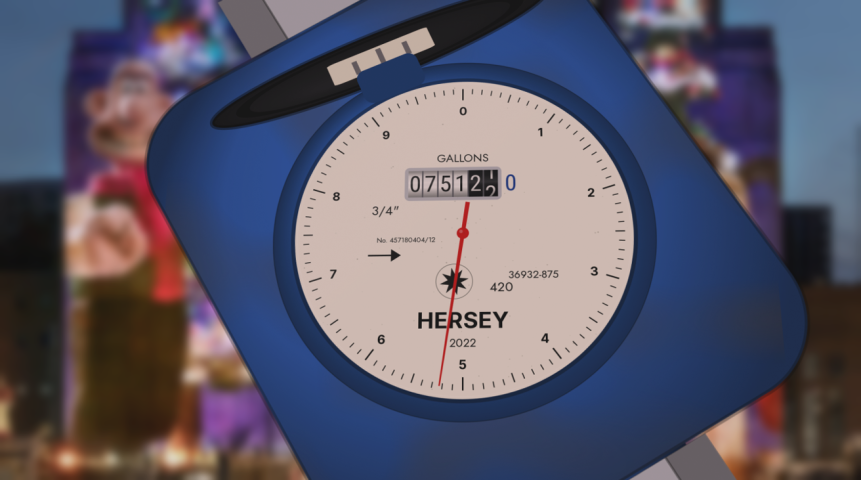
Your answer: 751215.2 gal
